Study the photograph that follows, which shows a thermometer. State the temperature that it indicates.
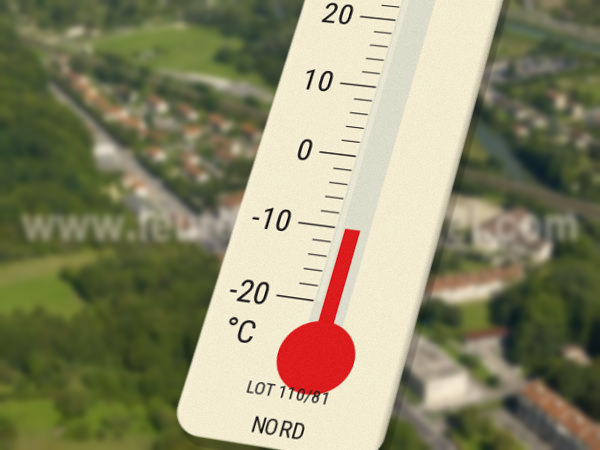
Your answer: -10 °C
